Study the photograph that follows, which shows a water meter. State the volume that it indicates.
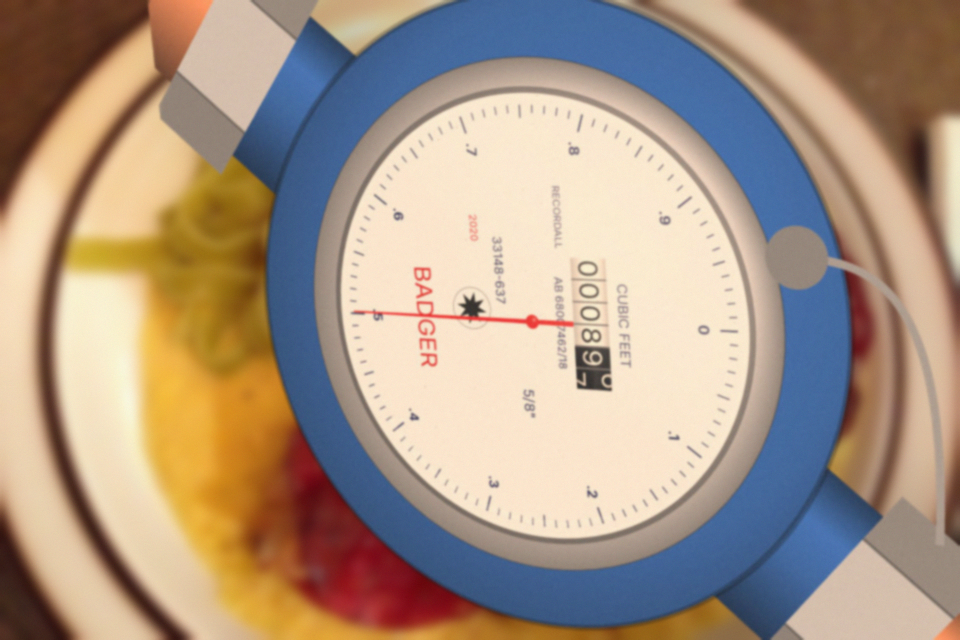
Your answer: 896.50 ft³
